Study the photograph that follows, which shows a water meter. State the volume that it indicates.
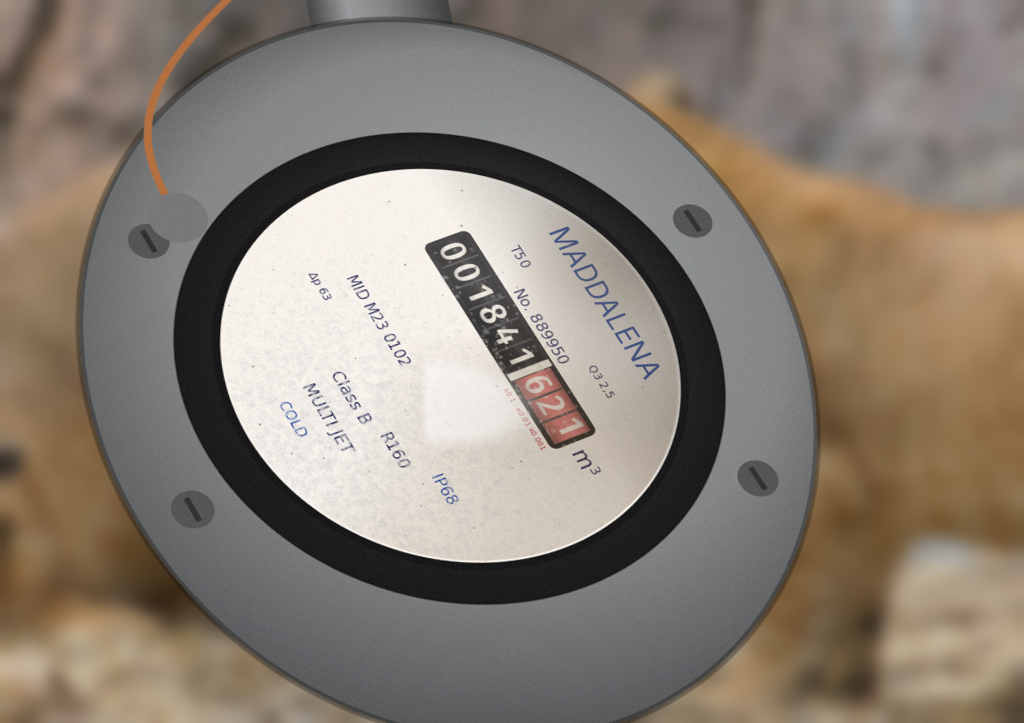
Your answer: 1841.621 m³
